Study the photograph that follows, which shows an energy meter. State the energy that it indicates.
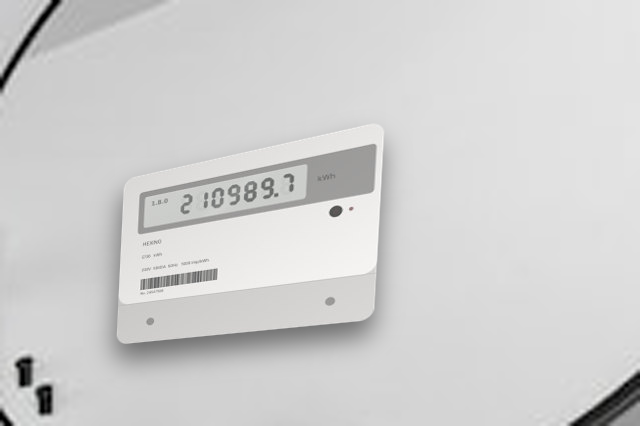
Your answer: 210989.7 kWh
